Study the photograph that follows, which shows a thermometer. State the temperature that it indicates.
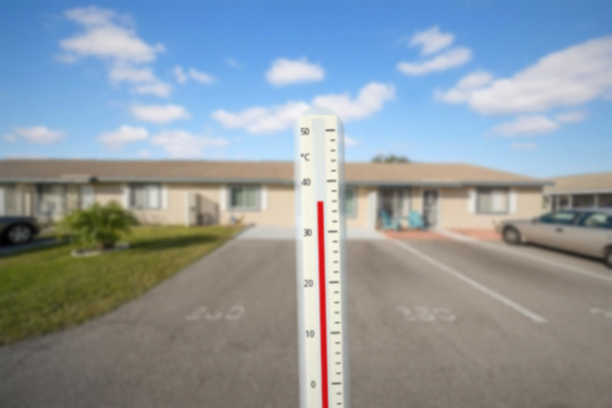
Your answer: 36 °C
